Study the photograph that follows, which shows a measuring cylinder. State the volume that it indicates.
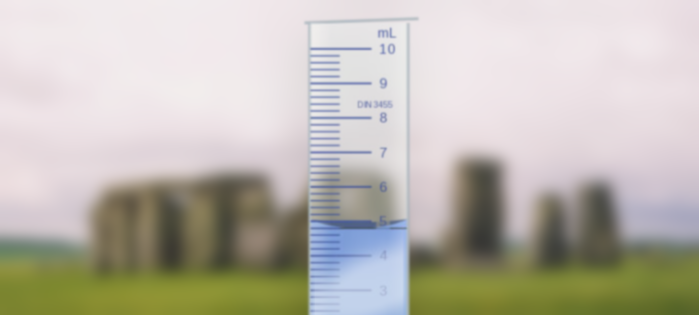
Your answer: 4.8 mL
